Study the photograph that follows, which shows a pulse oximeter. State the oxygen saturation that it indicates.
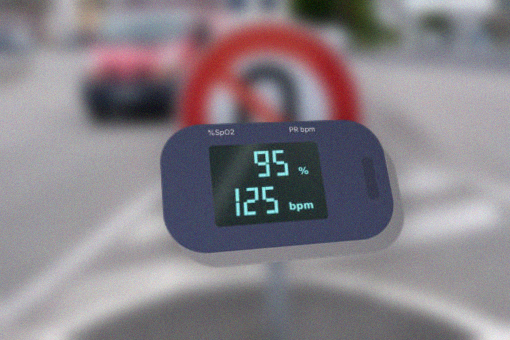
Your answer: 95 %
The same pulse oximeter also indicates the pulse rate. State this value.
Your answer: 125 bpm
